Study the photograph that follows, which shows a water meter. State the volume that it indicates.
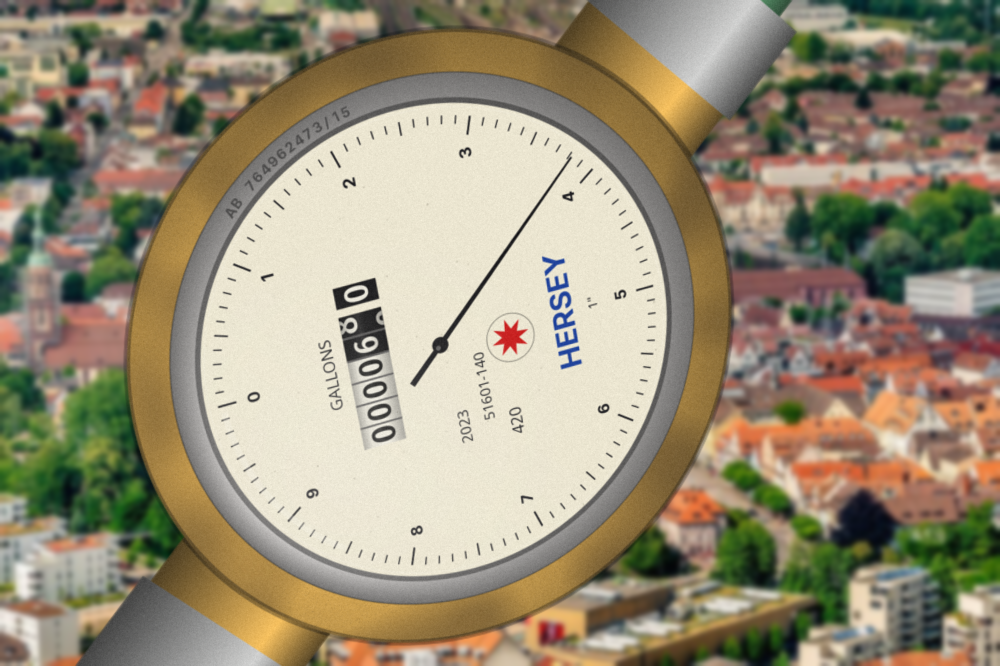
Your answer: 683.8 gal
